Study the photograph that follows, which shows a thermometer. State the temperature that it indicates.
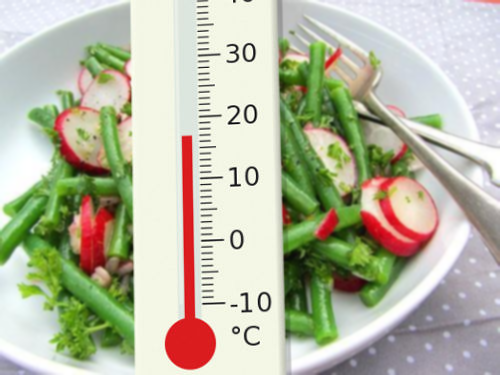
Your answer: 17 °C
